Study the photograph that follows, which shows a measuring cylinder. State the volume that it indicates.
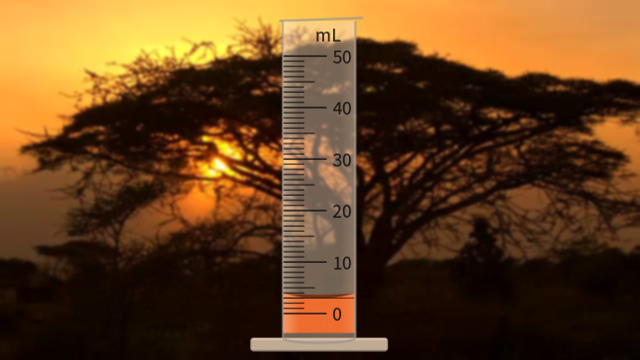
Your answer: 3 mL
